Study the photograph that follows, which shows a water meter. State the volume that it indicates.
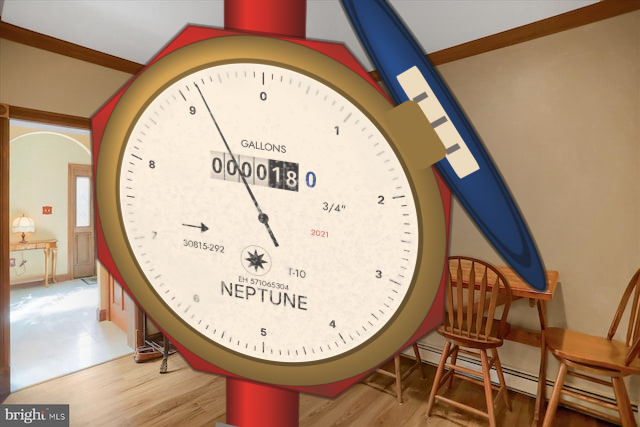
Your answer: 179.2 gal
